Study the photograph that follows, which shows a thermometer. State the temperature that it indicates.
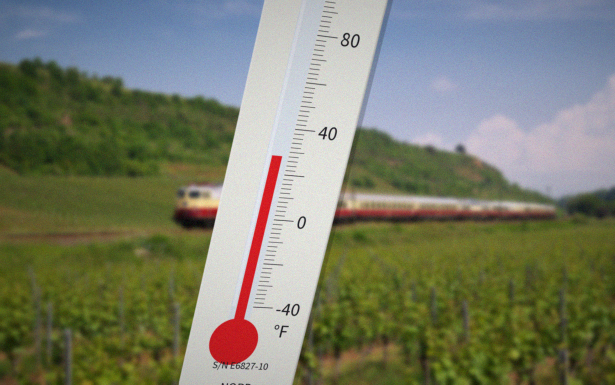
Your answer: 28 °F
